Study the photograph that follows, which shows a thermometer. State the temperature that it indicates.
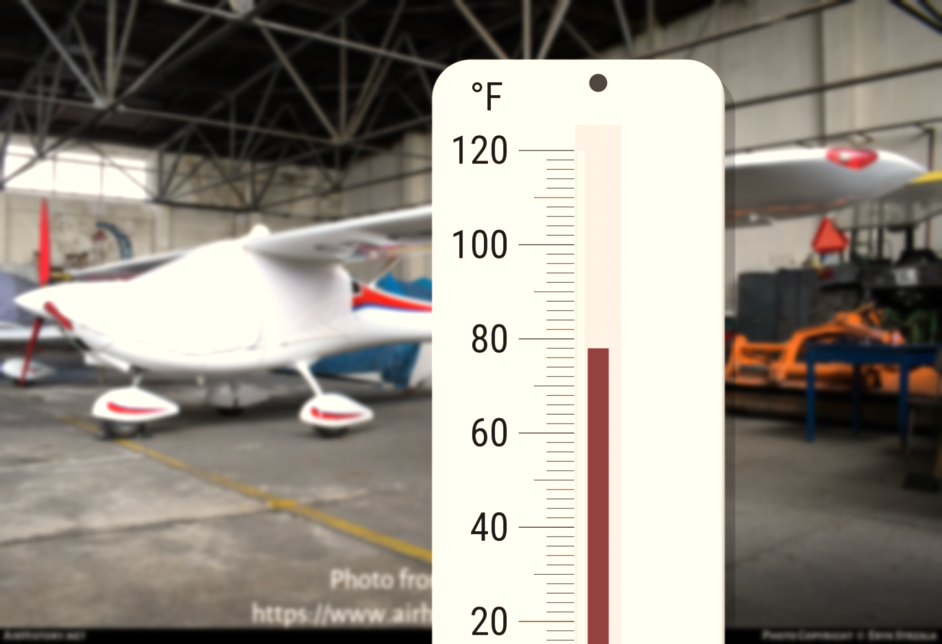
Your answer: 78 °F
